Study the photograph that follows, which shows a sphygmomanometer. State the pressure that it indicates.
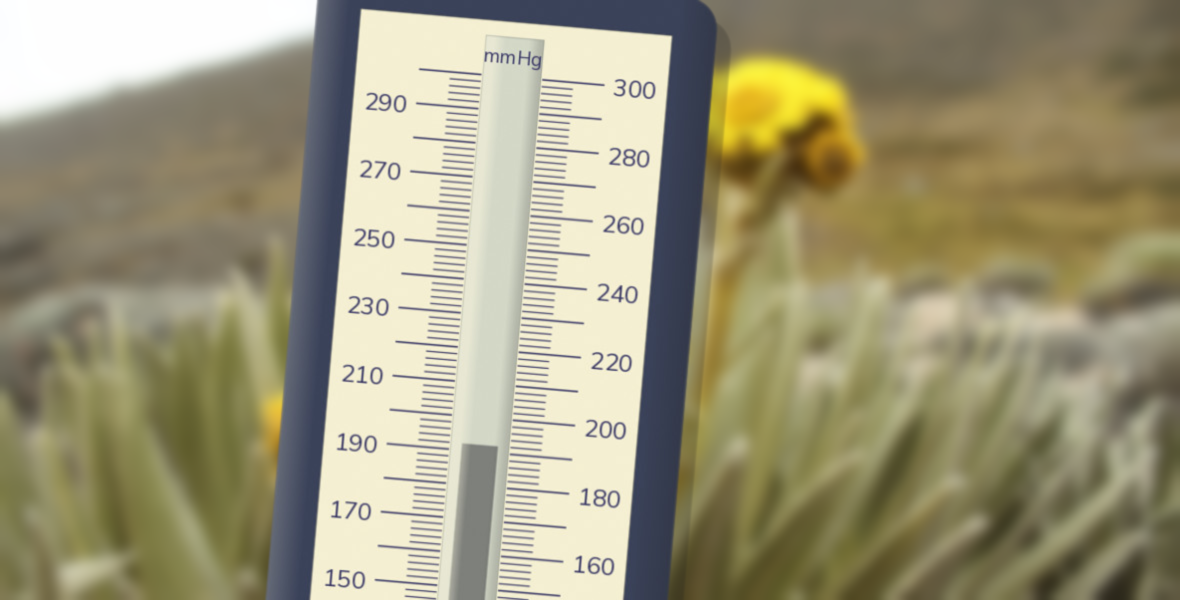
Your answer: 192 mmHg
